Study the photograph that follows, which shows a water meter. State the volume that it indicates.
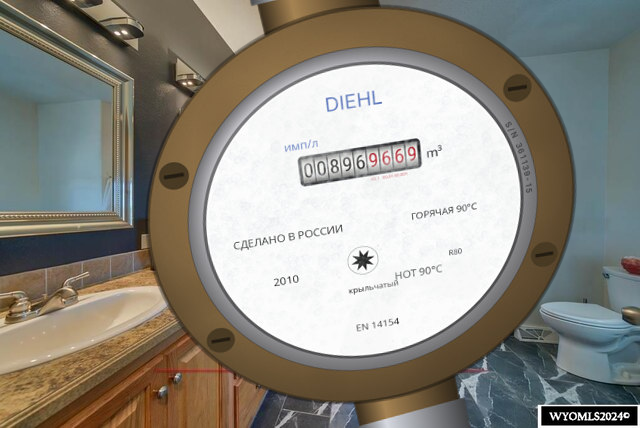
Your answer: 896.9669 m³
